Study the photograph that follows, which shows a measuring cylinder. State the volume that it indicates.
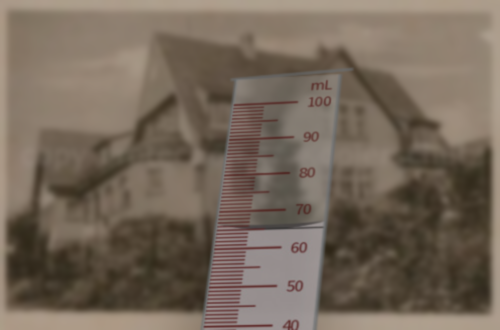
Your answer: 65 mL
